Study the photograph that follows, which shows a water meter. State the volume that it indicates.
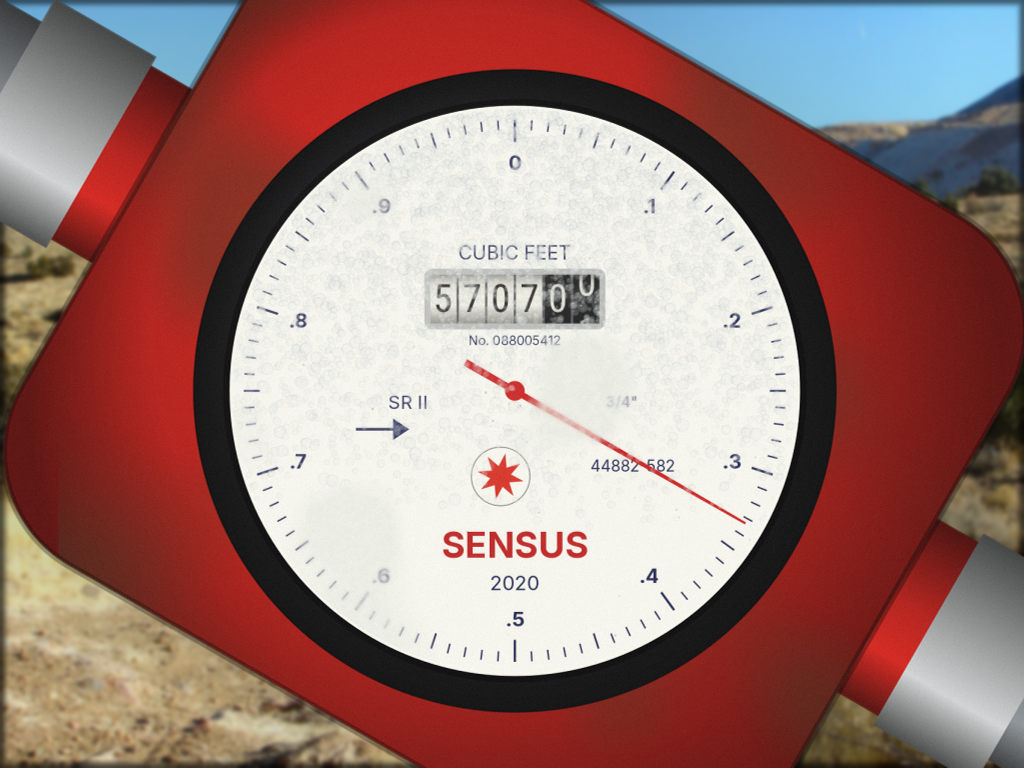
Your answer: 570700.33 ft³
